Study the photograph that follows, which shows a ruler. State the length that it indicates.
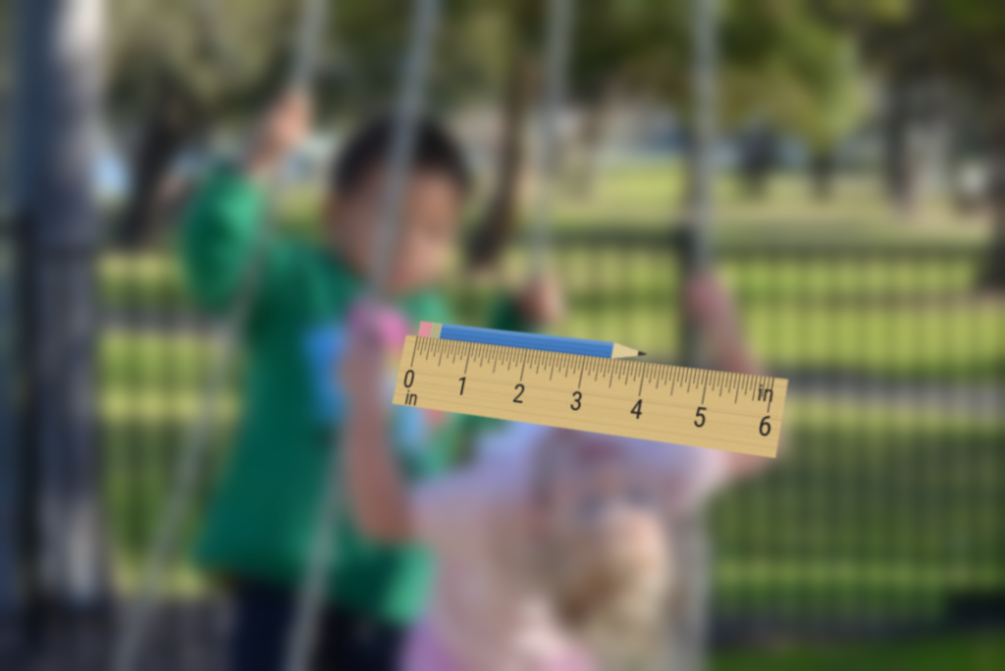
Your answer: 4 in
